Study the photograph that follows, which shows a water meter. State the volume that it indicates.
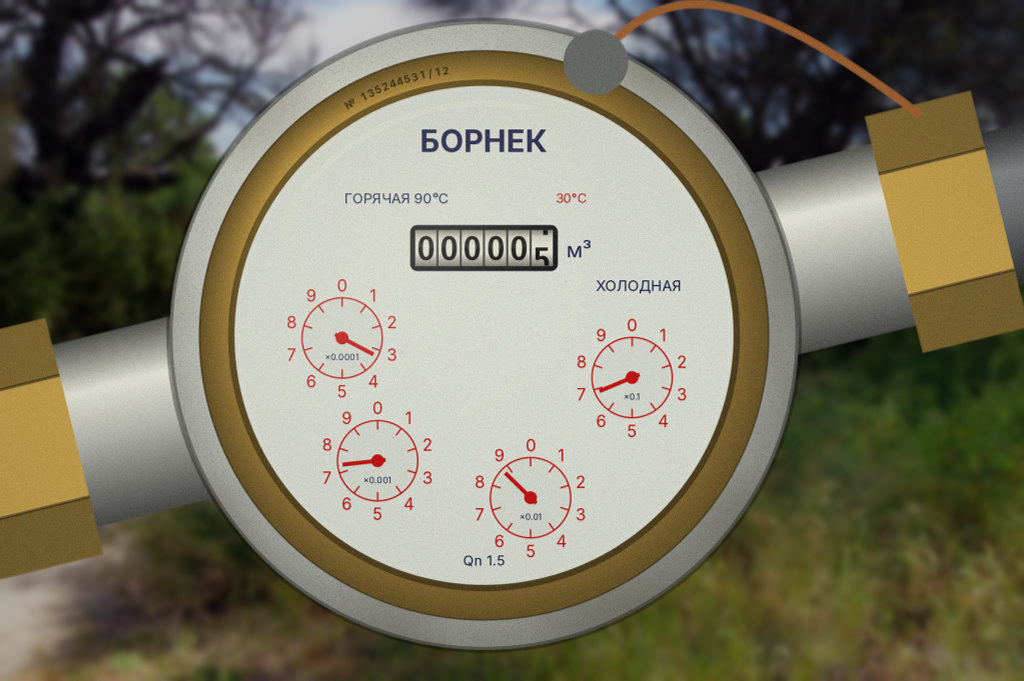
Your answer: 4.6873 m³
